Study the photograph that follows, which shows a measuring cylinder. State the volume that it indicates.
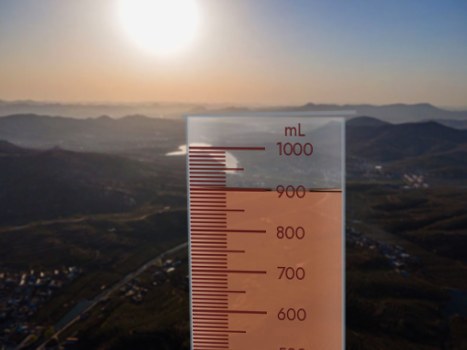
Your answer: 900 mL
